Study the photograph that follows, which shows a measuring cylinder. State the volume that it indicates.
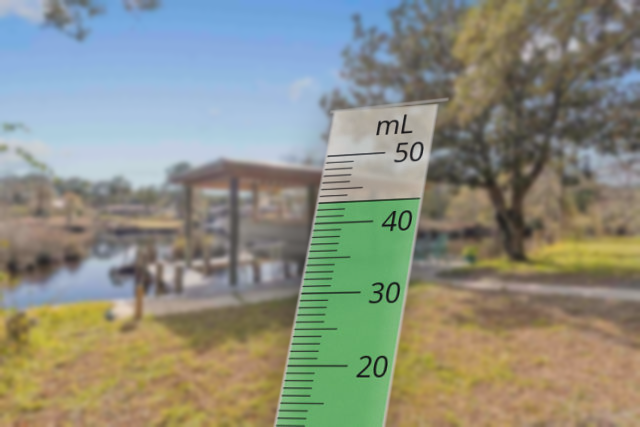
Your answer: 43 mL
